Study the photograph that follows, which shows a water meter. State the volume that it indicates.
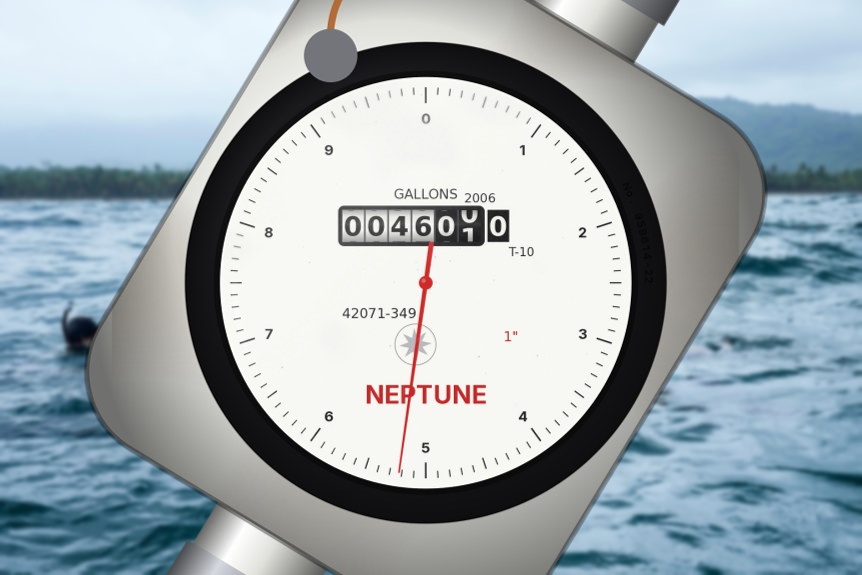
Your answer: 46005.2 gal
